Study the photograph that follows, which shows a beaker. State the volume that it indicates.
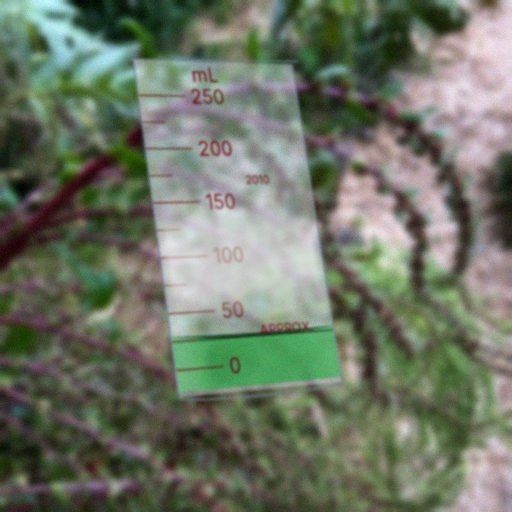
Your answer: 25 mL
